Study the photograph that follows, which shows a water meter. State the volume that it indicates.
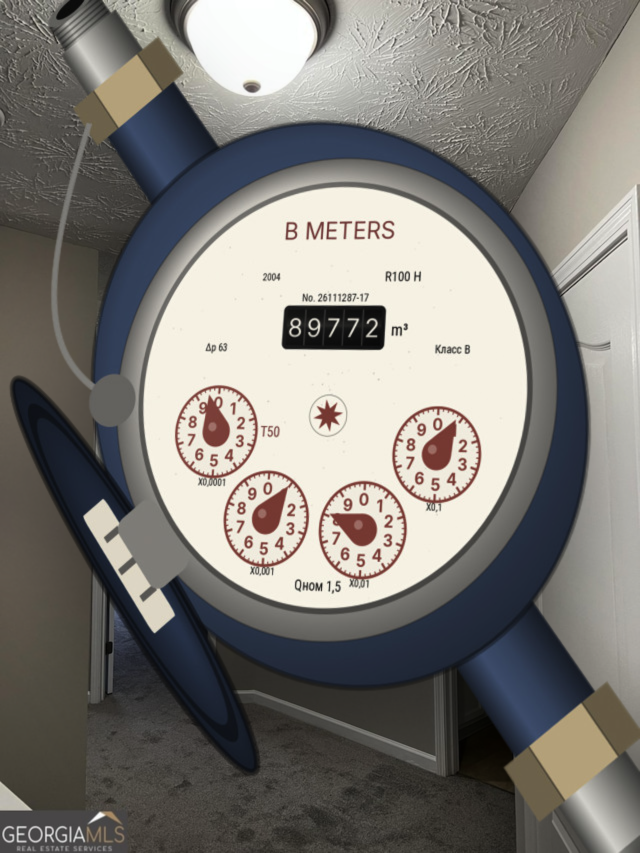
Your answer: 89772.0809 m³
